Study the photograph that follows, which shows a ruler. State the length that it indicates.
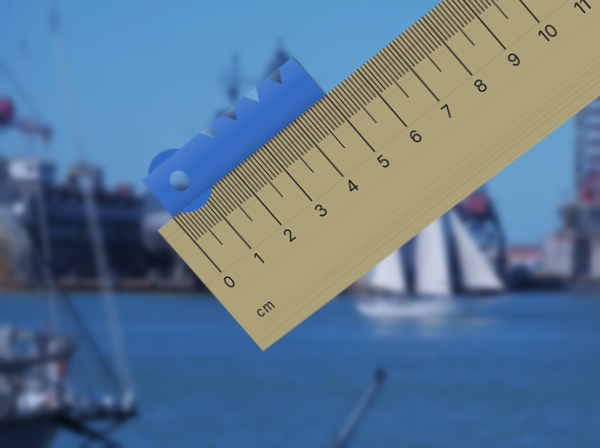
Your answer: 5 cm
